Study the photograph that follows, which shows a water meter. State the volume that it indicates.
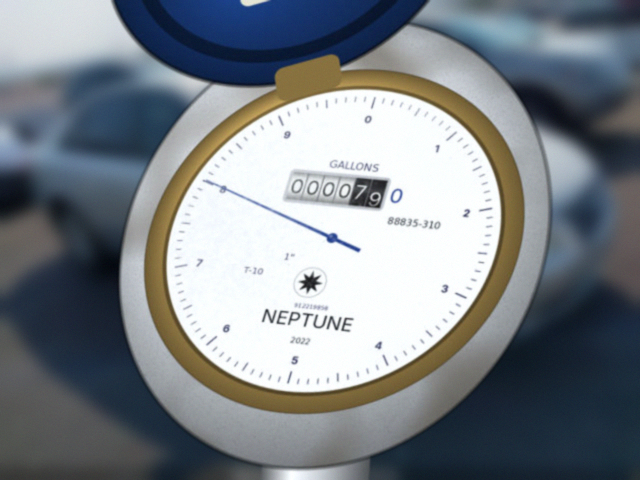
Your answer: 788.0 gal
